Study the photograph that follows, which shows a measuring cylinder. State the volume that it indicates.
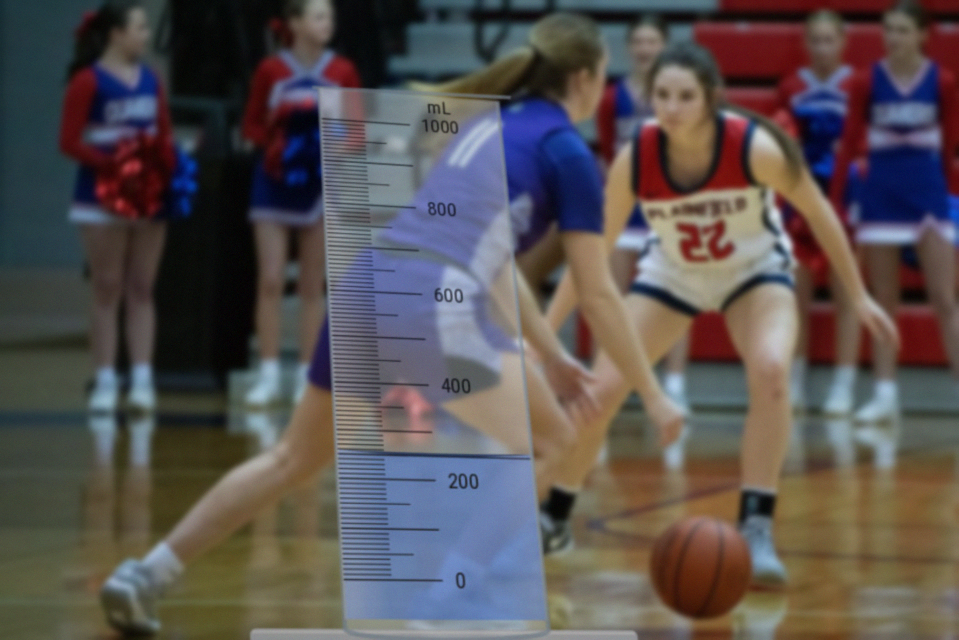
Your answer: 250 mL
